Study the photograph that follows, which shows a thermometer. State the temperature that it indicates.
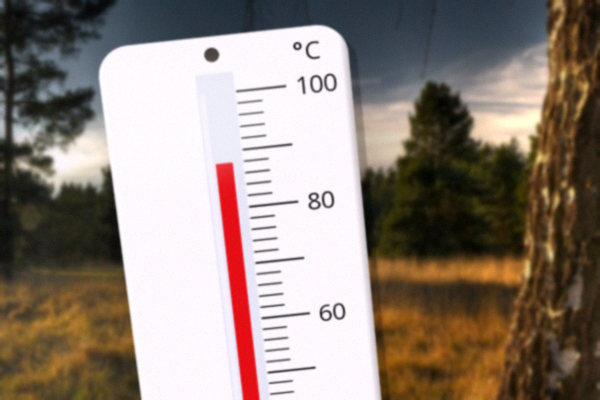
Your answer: 88 °C
